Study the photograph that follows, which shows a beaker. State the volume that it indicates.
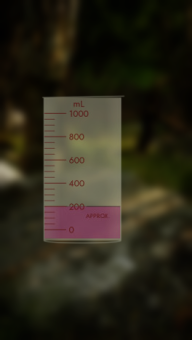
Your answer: 200 mL
